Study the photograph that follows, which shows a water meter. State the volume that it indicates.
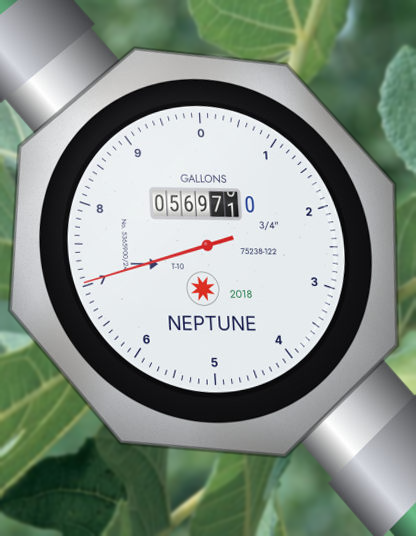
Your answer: 569707.0 gal
